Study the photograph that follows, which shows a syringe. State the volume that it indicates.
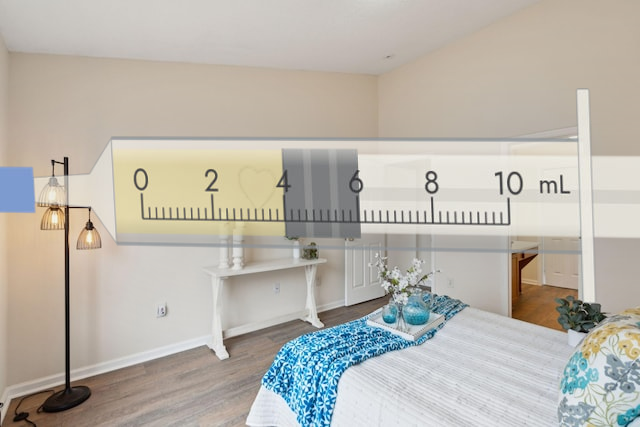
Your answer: 4 mL
